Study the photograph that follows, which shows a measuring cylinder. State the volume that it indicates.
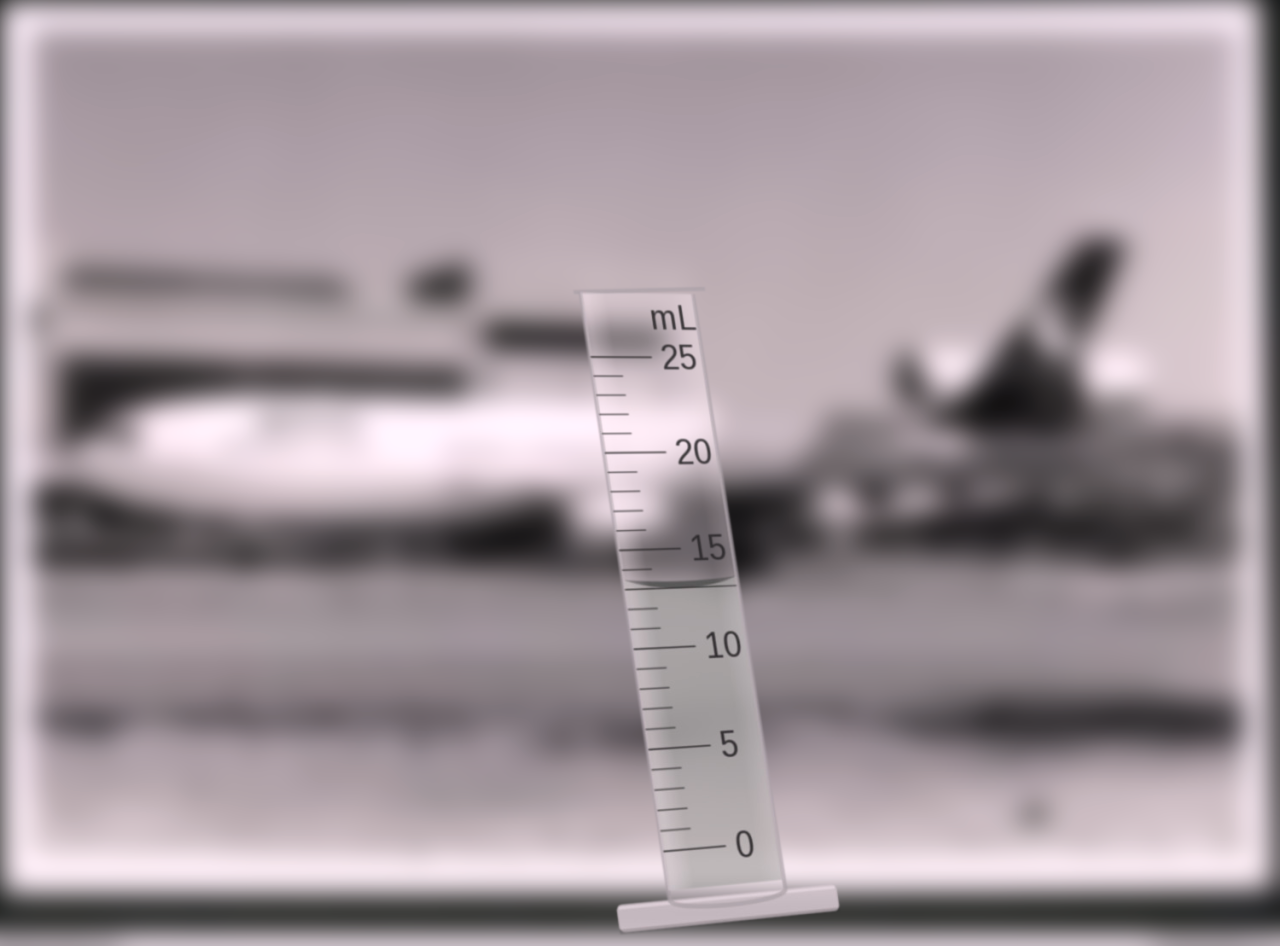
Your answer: 13 mL
